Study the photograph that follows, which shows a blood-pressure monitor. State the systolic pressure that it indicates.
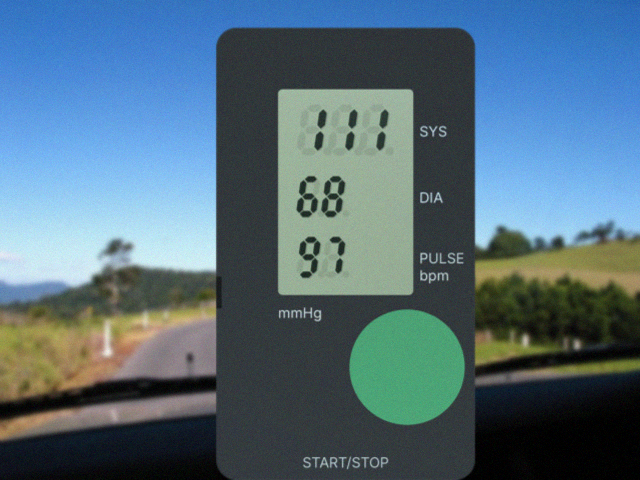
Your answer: 111 mmHg
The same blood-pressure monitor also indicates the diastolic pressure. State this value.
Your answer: 68 mmHg
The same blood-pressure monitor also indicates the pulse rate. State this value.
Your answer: 97 bpm
